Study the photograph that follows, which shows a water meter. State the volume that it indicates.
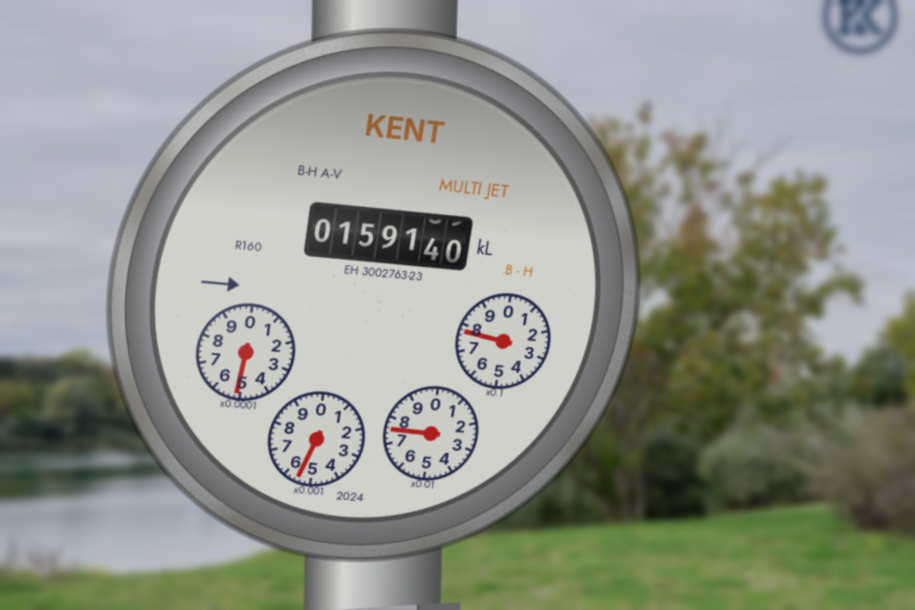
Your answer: 159139.7755 kL
